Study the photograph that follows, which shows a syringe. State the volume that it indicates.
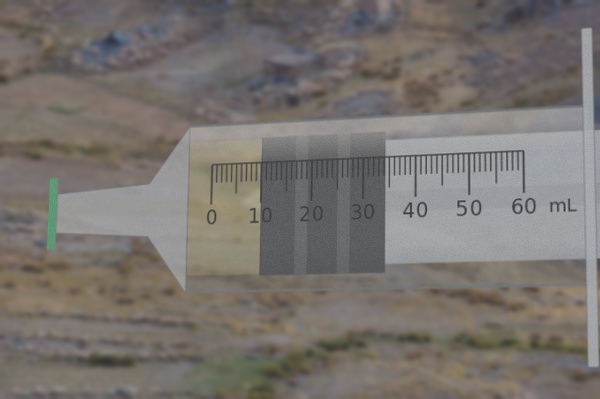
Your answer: 10 mL
